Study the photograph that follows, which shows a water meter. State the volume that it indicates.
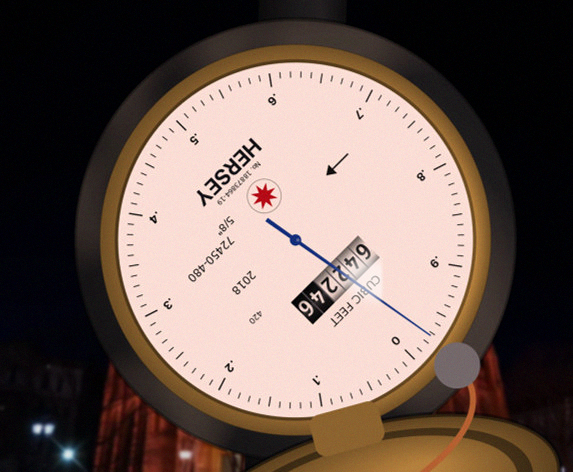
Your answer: 642245.97 ft³
